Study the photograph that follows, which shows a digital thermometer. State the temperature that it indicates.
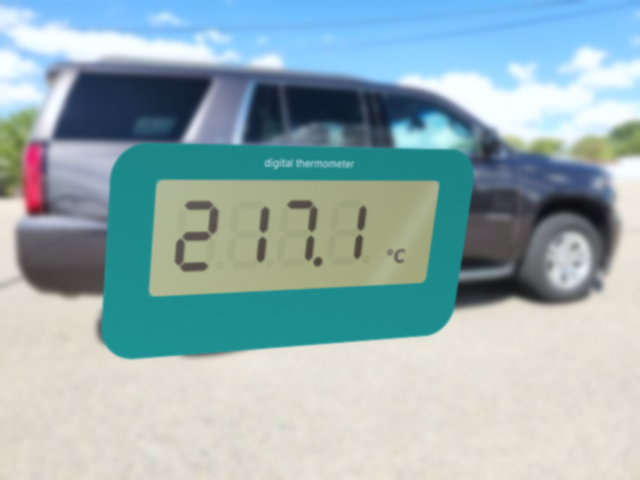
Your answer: 217.1 °C
